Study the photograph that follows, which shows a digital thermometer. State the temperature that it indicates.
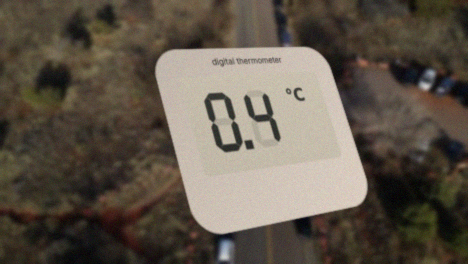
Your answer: 0.4 °C
